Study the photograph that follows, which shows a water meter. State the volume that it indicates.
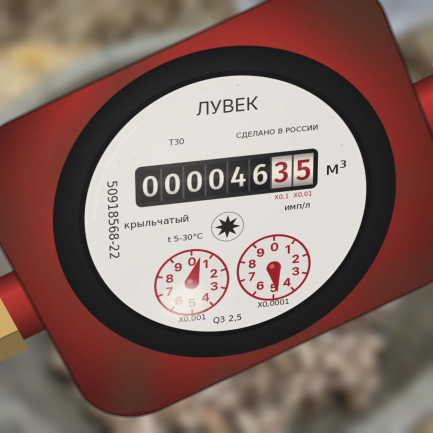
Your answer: 46.3504 m³
